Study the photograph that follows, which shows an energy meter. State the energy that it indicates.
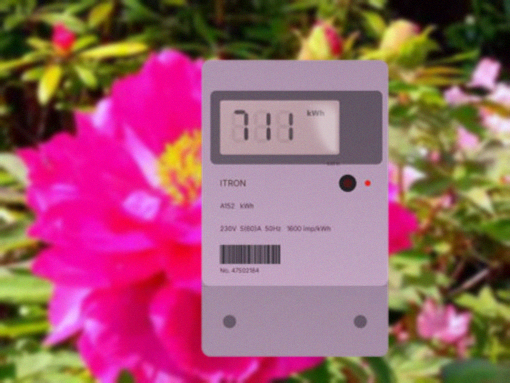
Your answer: 711 kWh
